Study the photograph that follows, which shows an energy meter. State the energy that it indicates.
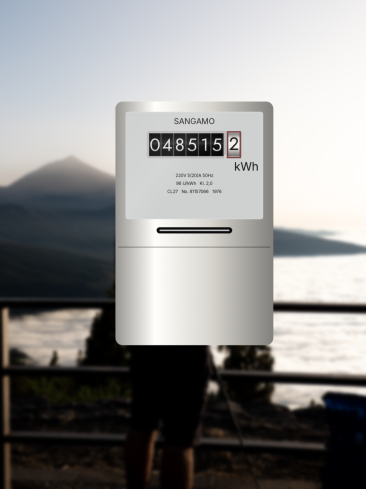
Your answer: 48515.2 kWh
